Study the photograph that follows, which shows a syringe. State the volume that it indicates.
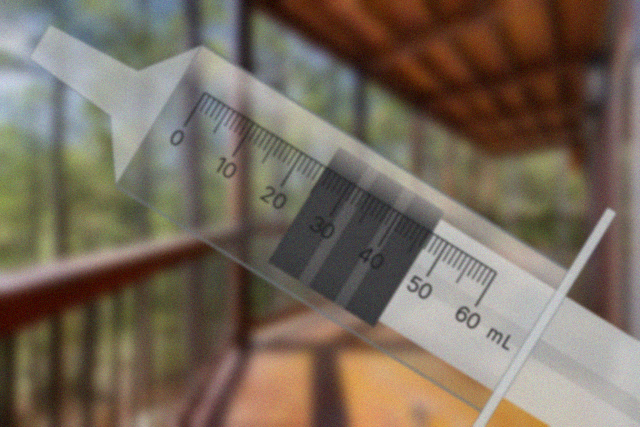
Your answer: 25 mL
